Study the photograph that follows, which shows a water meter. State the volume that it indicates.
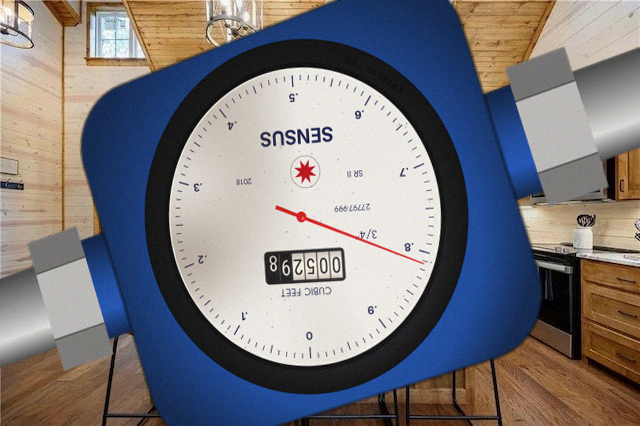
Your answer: 5297.81 ft³
